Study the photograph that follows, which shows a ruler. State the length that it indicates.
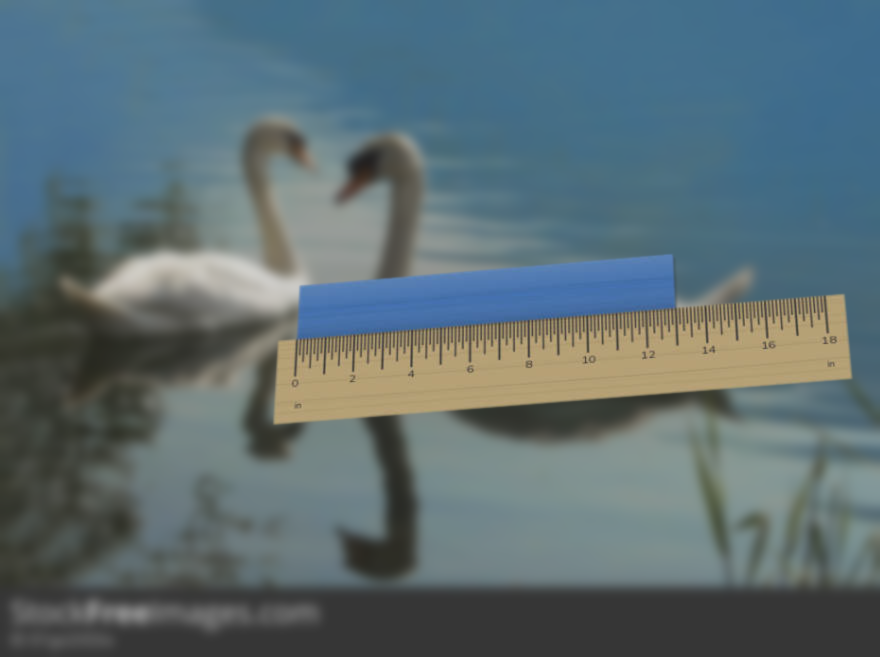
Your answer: 13 in
